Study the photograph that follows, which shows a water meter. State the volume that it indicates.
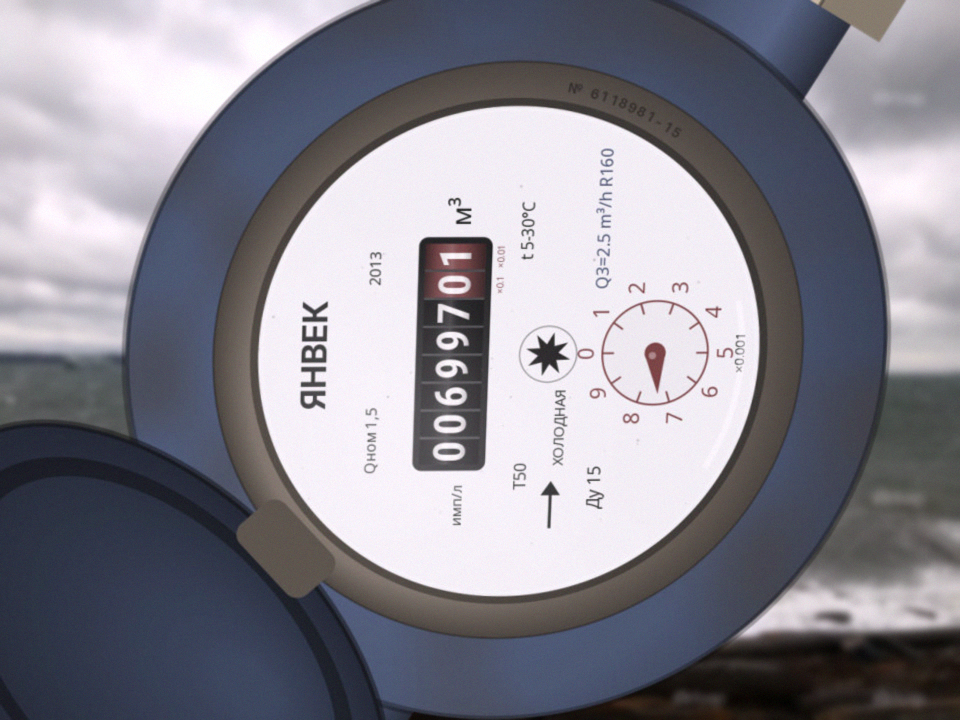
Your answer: 6997.017 m³
